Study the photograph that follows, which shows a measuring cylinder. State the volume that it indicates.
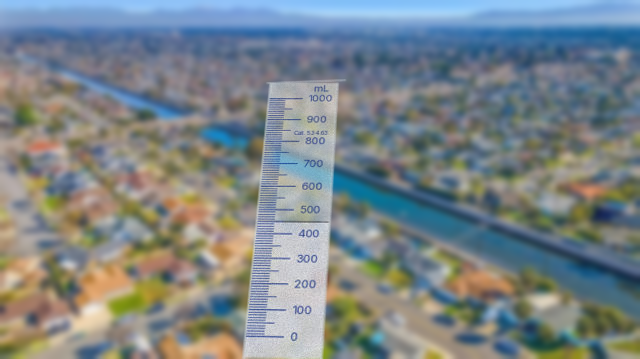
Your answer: 450 mL
